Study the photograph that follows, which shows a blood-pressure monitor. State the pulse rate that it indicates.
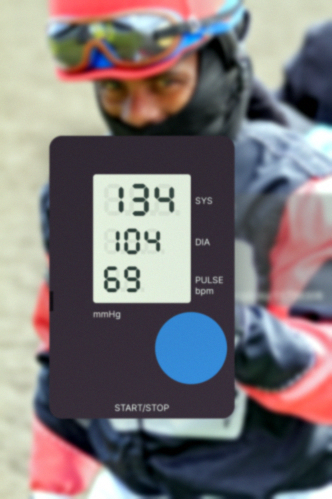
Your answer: 69 bpm
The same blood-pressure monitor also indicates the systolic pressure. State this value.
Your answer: 134 mmHg
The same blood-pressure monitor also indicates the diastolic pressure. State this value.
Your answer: 104 mmHg
